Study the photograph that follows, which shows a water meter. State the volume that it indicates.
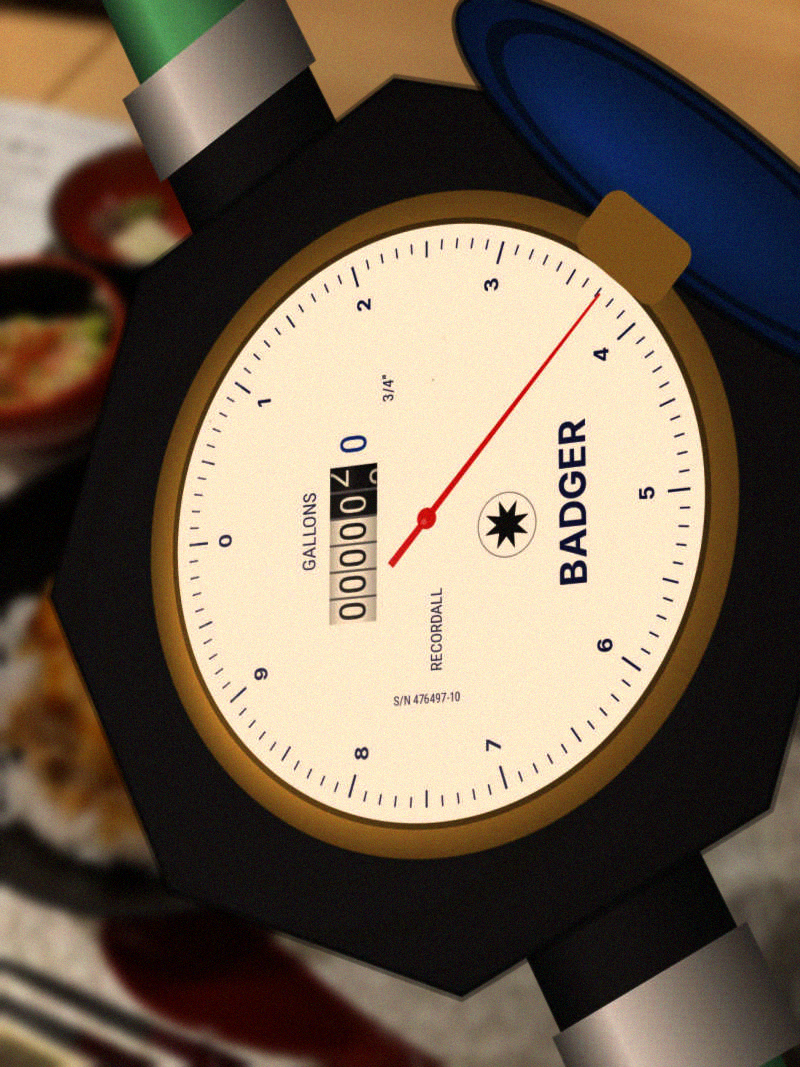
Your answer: 23.7 gal
